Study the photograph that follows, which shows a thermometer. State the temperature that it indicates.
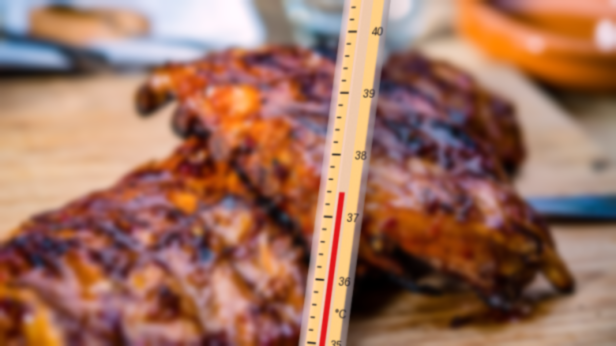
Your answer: 37.4 °C
